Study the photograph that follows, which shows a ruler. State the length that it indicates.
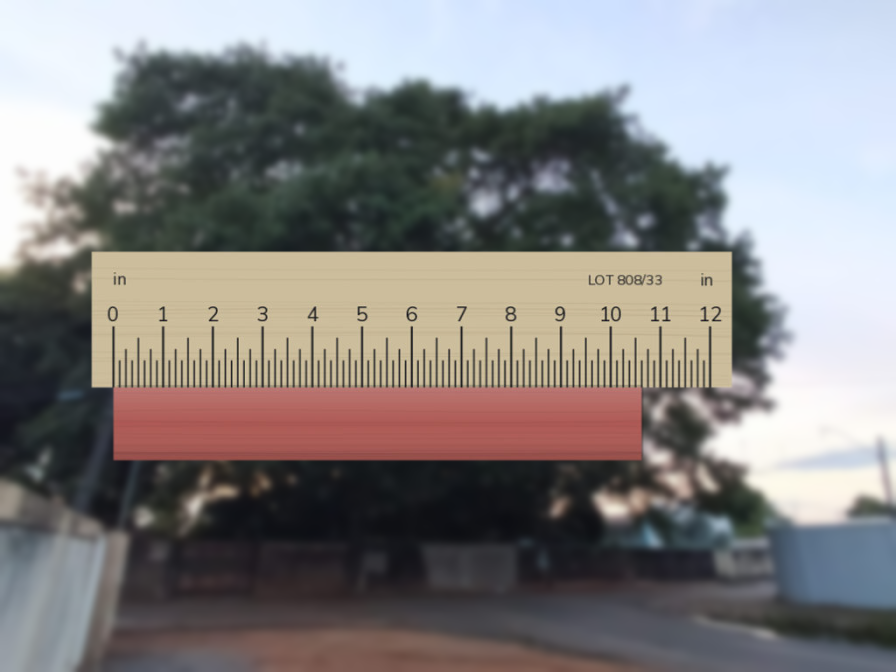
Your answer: 10.625 in
